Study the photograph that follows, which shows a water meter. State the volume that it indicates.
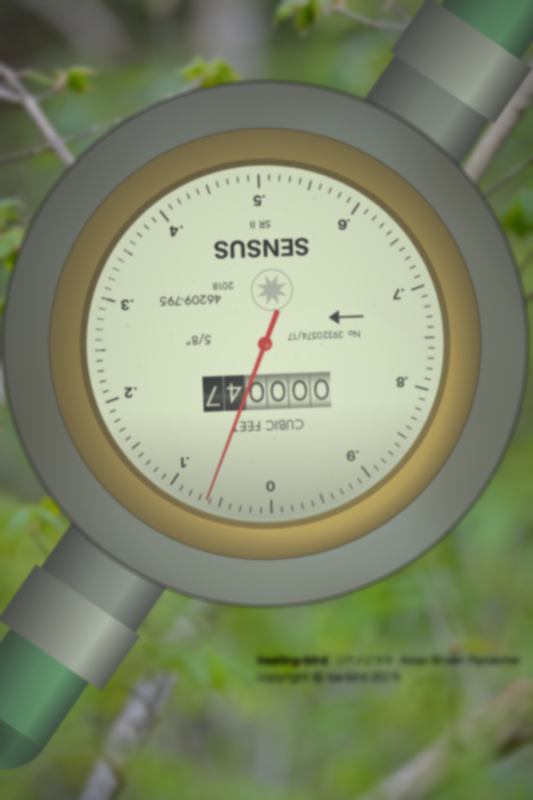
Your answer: 47.06 ft³
